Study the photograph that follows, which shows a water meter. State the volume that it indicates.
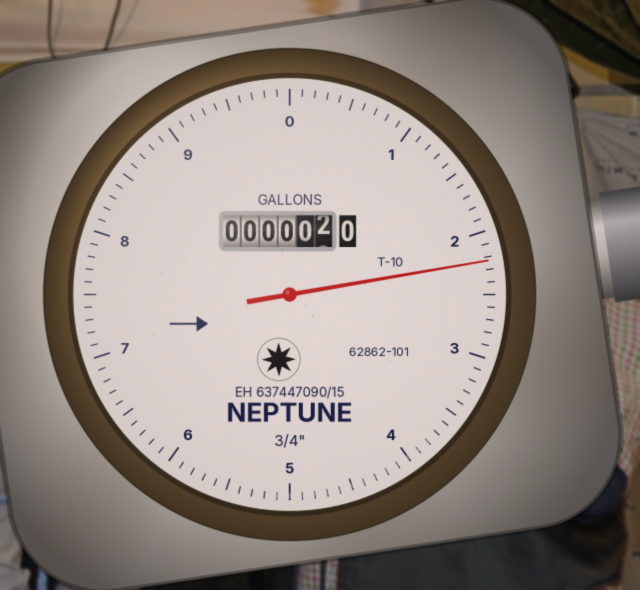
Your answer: 22.2 gal
